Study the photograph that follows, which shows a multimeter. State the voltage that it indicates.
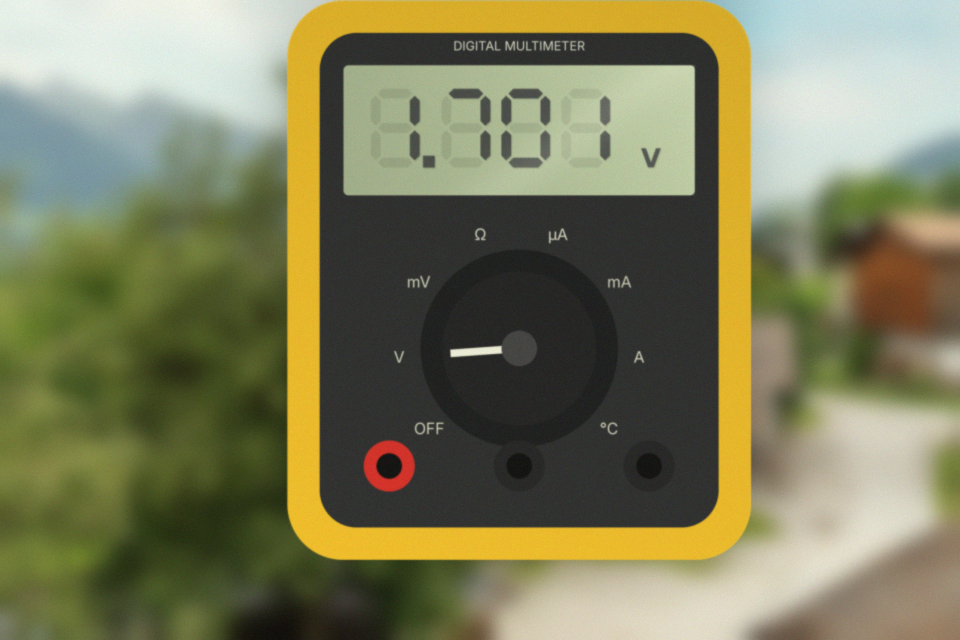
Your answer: 1.701 V
